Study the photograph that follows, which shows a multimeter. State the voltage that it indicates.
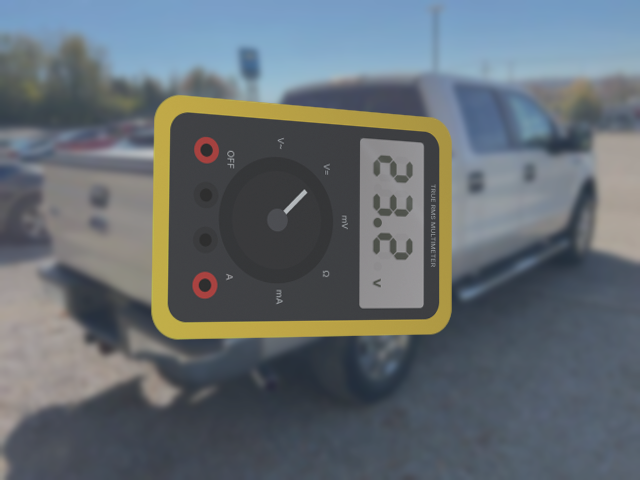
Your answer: 23.2 V
